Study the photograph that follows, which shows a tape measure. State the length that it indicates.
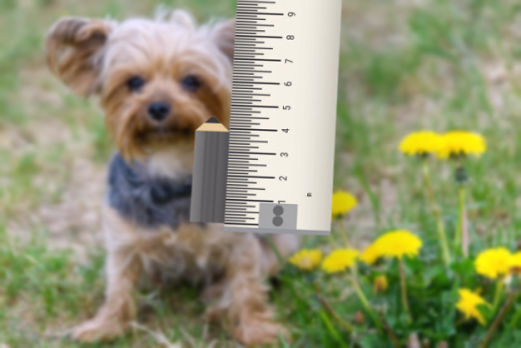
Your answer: 4.5 in
